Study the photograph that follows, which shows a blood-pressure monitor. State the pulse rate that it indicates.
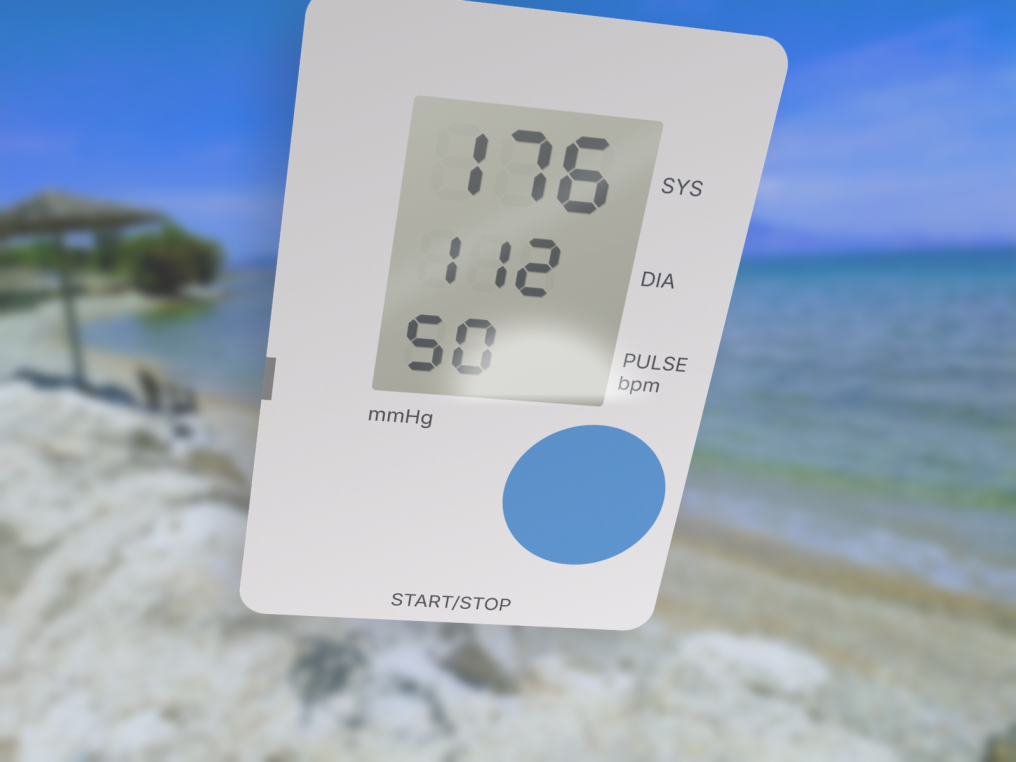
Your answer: 50 bpm
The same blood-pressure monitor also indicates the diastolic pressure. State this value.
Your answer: 112 mmHg
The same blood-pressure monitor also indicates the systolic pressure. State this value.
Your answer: 176 mmHg
